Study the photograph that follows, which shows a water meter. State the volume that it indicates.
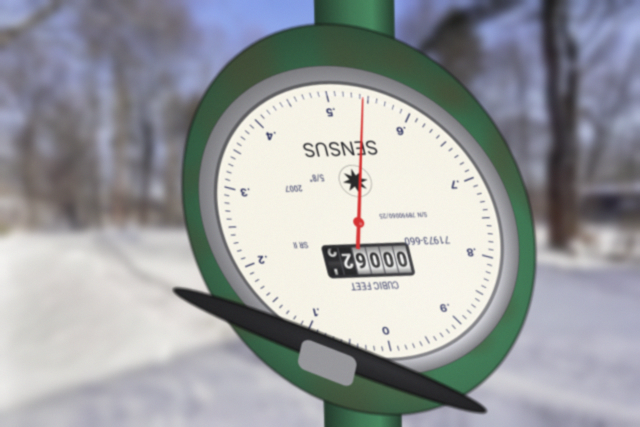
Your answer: 621.54 ft³
